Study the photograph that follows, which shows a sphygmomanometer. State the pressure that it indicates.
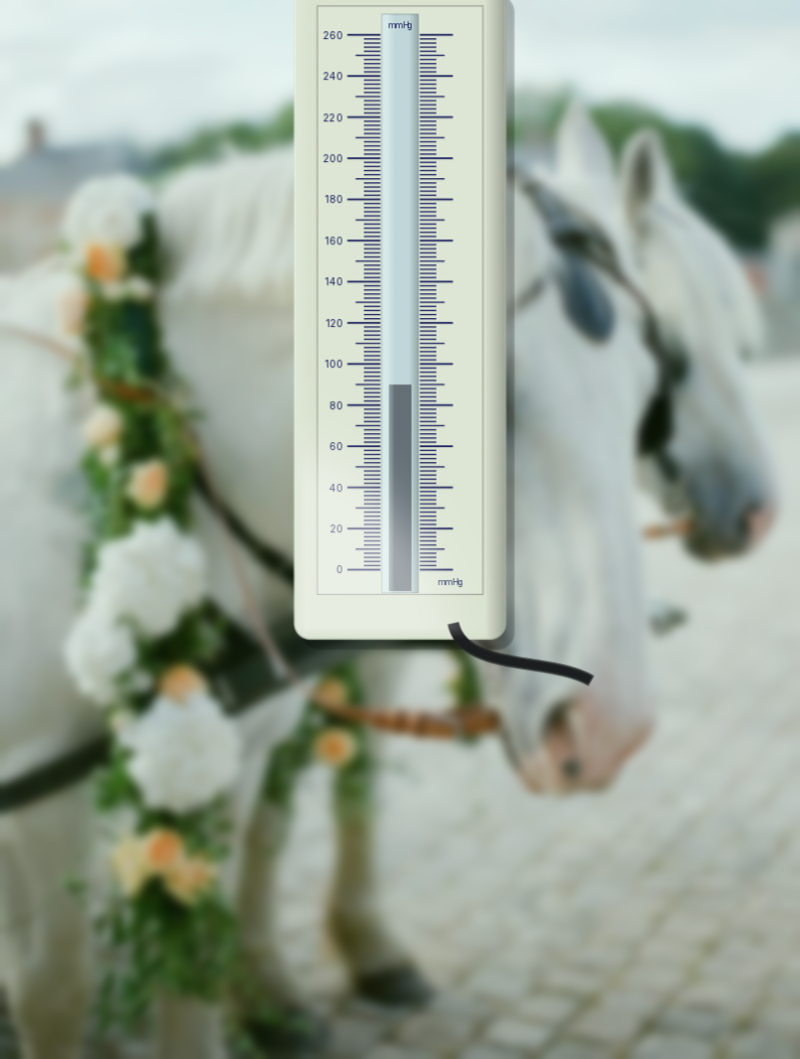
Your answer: 90 mmHg
